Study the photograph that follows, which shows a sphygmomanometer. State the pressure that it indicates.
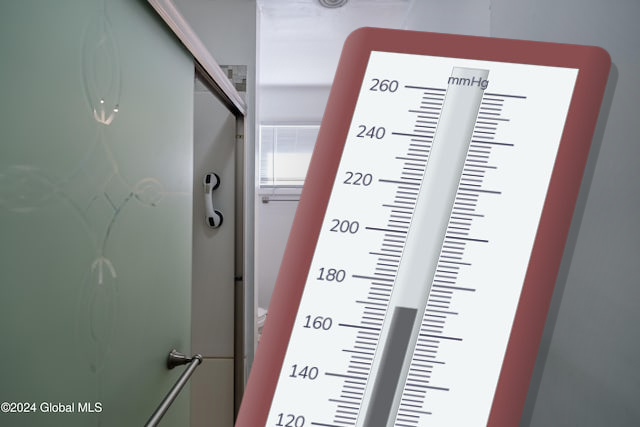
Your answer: 170 mmHg
